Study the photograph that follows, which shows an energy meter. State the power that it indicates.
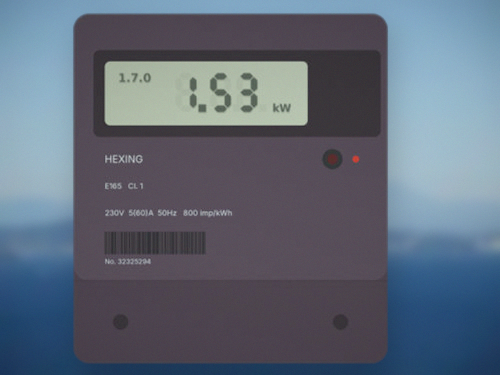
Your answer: 1.53 kW
